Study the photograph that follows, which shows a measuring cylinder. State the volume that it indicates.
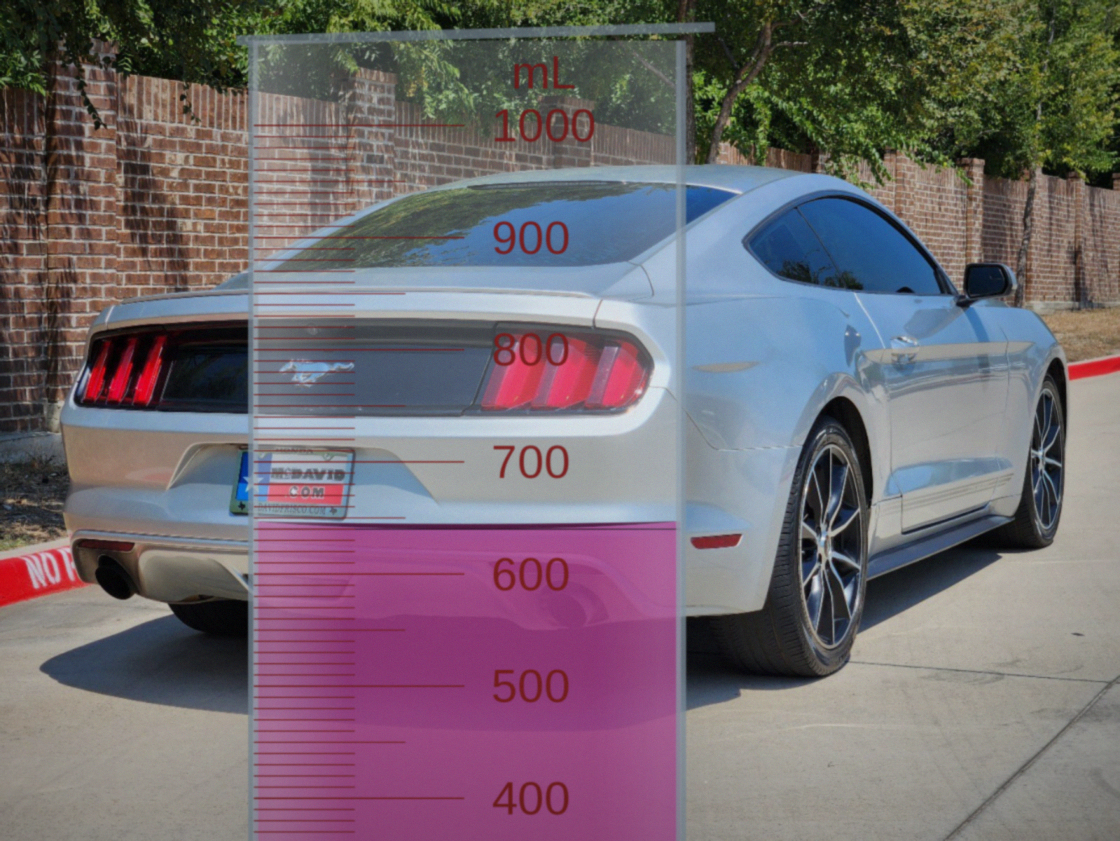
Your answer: 640 mL
